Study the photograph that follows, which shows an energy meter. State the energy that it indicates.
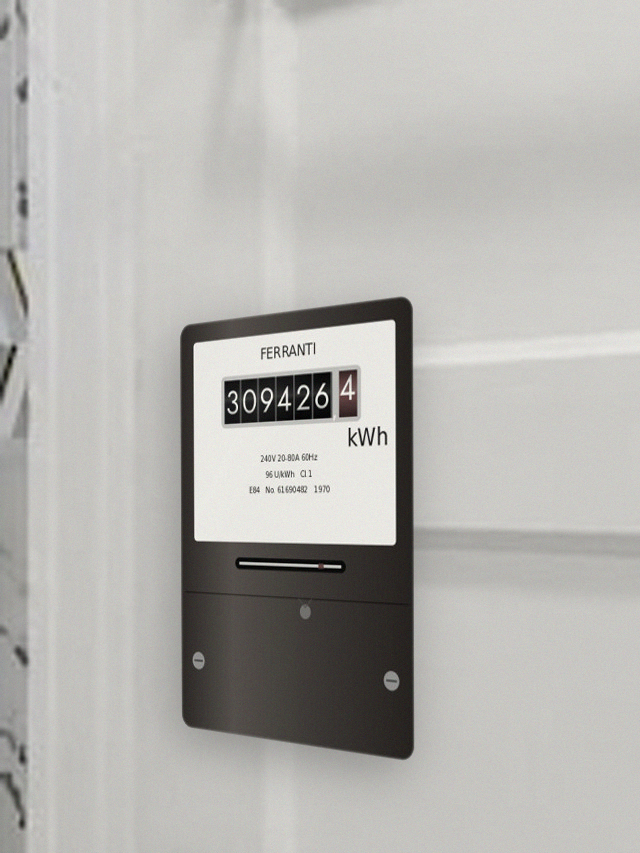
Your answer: 309426.4 kWh
